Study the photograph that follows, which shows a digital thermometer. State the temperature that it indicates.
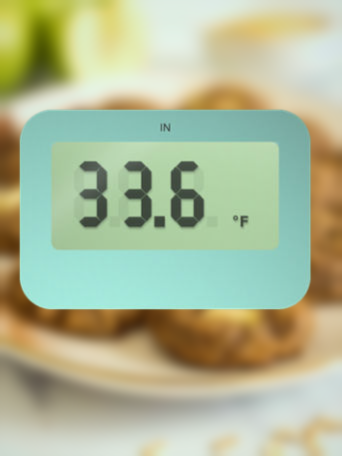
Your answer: 33.6 °F
